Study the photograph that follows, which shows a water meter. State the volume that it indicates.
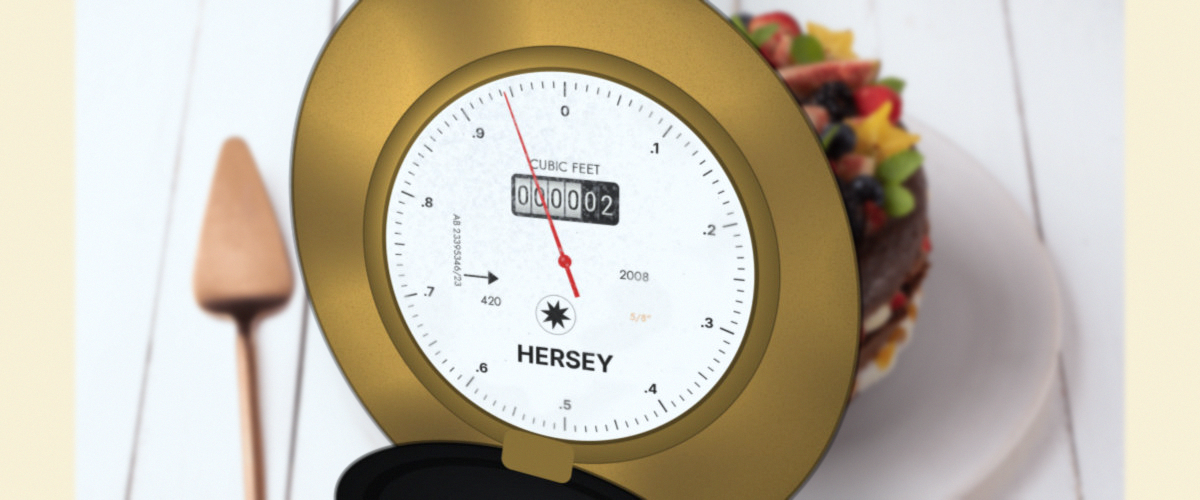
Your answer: 1.94 ft³
